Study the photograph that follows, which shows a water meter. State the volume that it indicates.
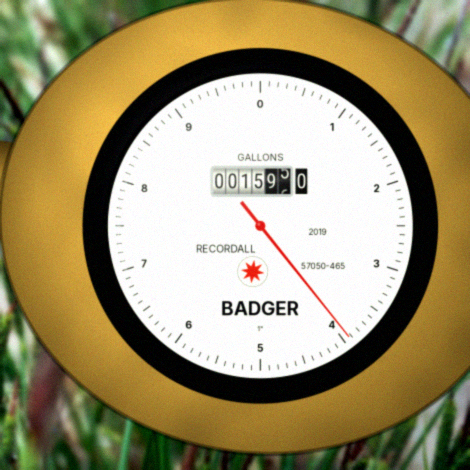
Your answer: 15953.9 gal
